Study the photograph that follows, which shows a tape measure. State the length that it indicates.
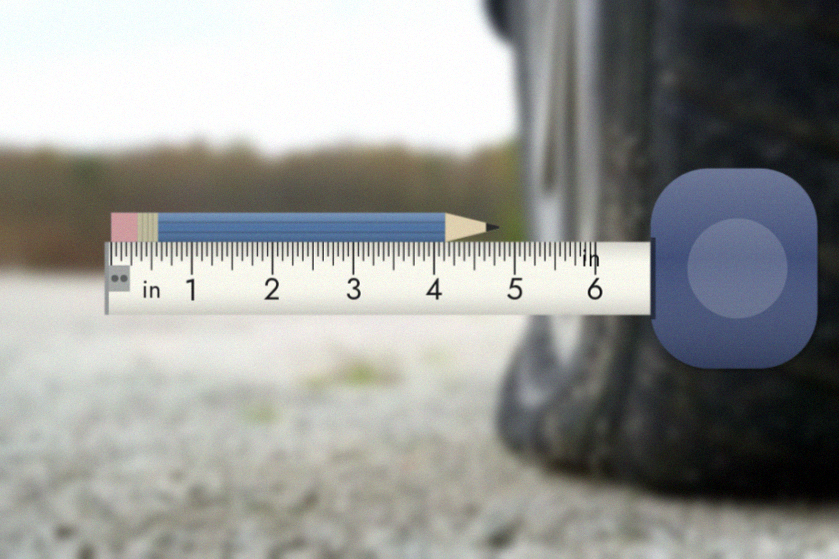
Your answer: 4.8125 in
